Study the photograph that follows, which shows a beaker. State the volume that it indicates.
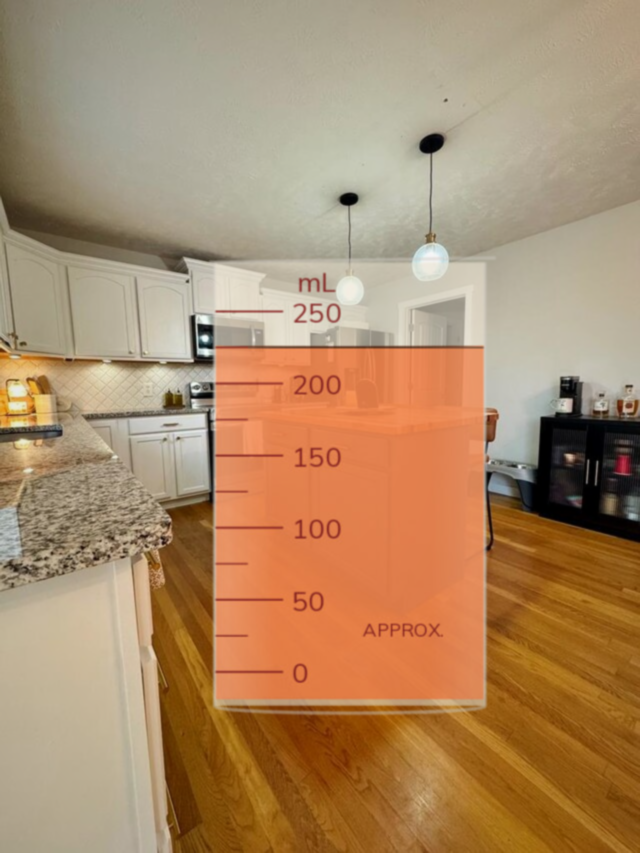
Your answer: 225 mL
